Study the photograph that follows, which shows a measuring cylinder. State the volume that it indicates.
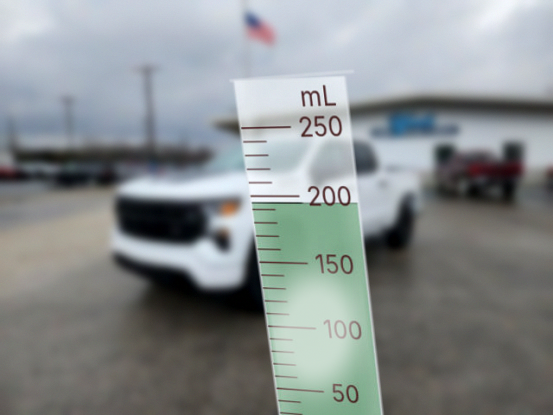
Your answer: 195 mL
